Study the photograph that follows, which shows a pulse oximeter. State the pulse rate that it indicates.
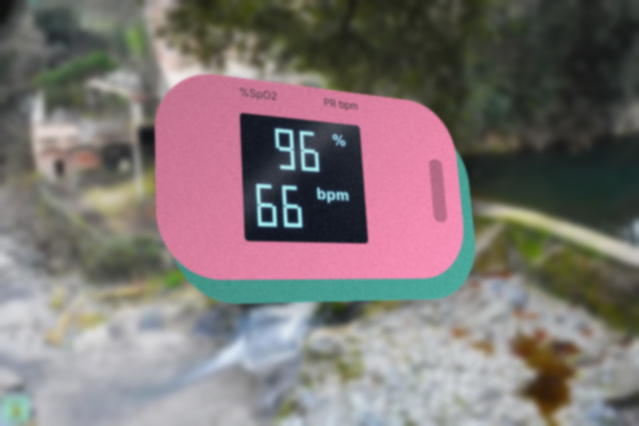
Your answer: 66 bpm
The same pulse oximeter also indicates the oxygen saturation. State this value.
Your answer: 96 %
